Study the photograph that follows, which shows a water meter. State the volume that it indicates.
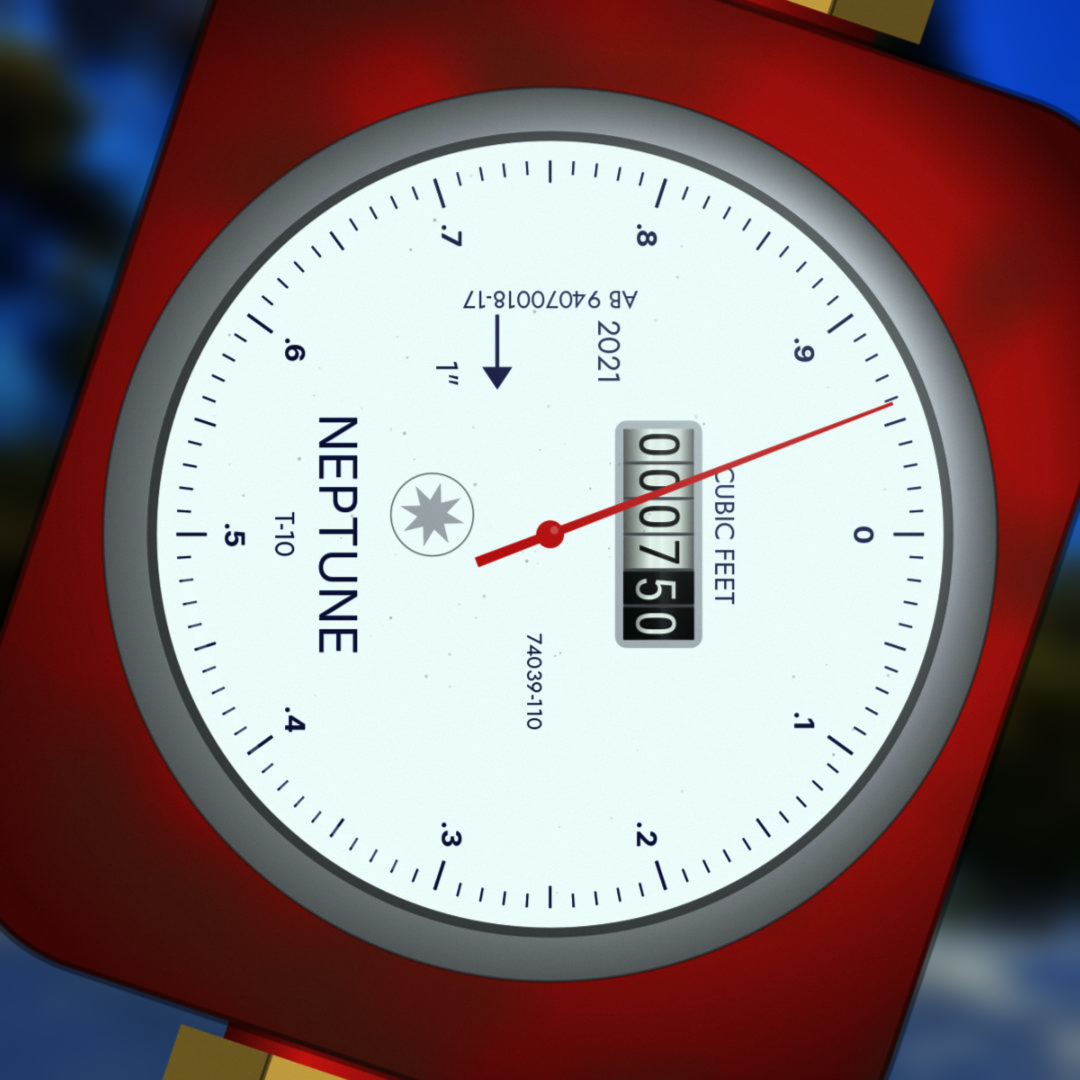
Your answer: 749.94 ft³
